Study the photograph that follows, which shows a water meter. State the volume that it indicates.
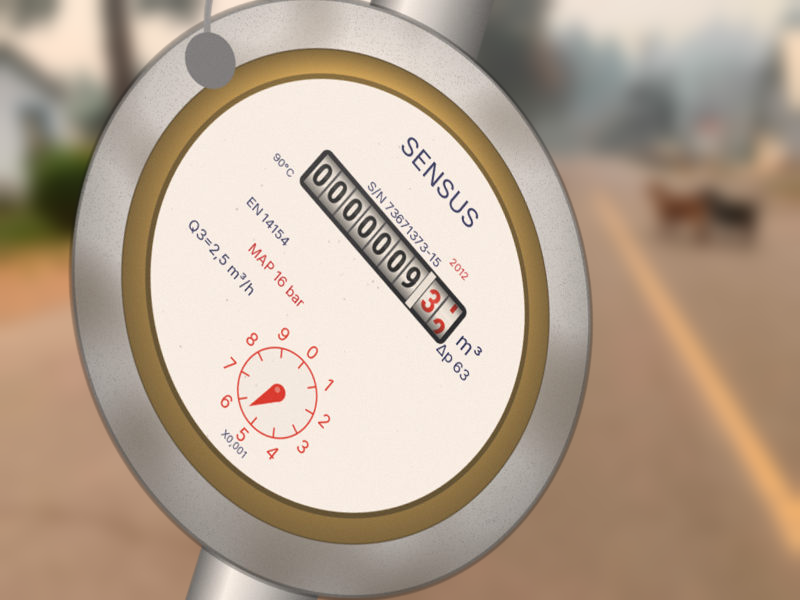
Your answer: 9.315 m³
